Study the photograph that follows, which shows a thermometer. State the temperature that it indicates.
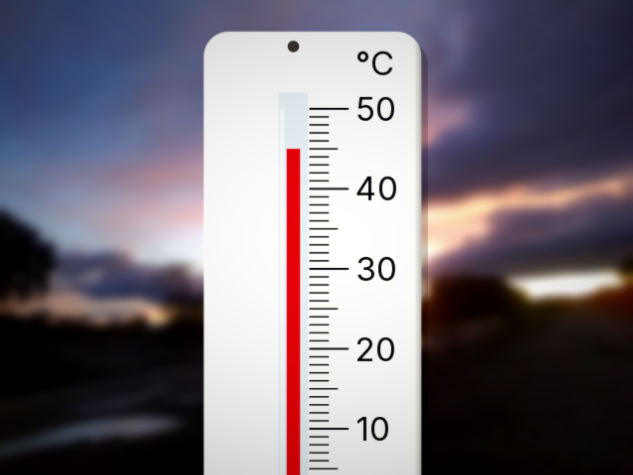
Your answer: 45 °C
